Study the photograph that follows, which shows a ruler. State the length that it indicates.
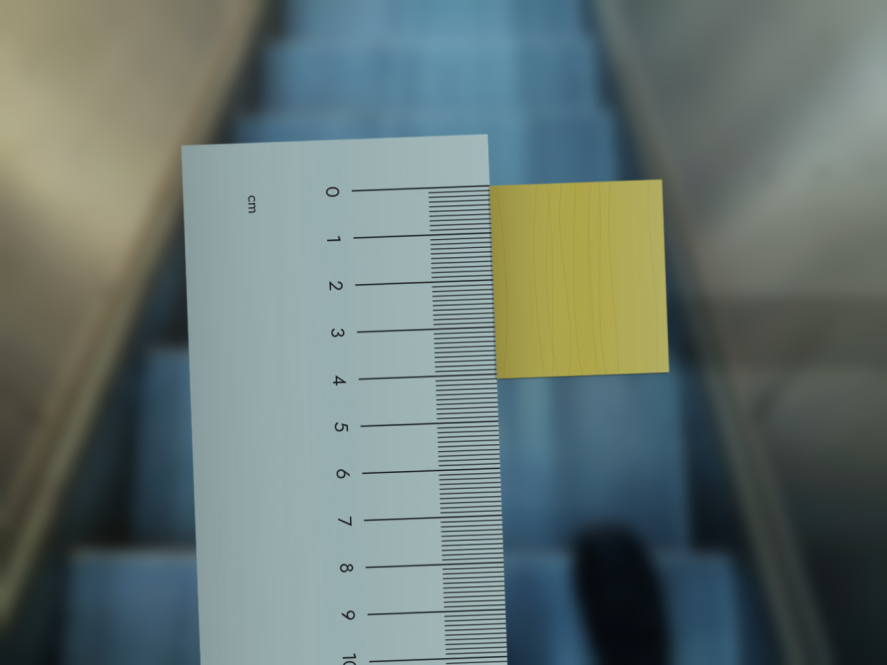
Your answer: 4.1 cm
